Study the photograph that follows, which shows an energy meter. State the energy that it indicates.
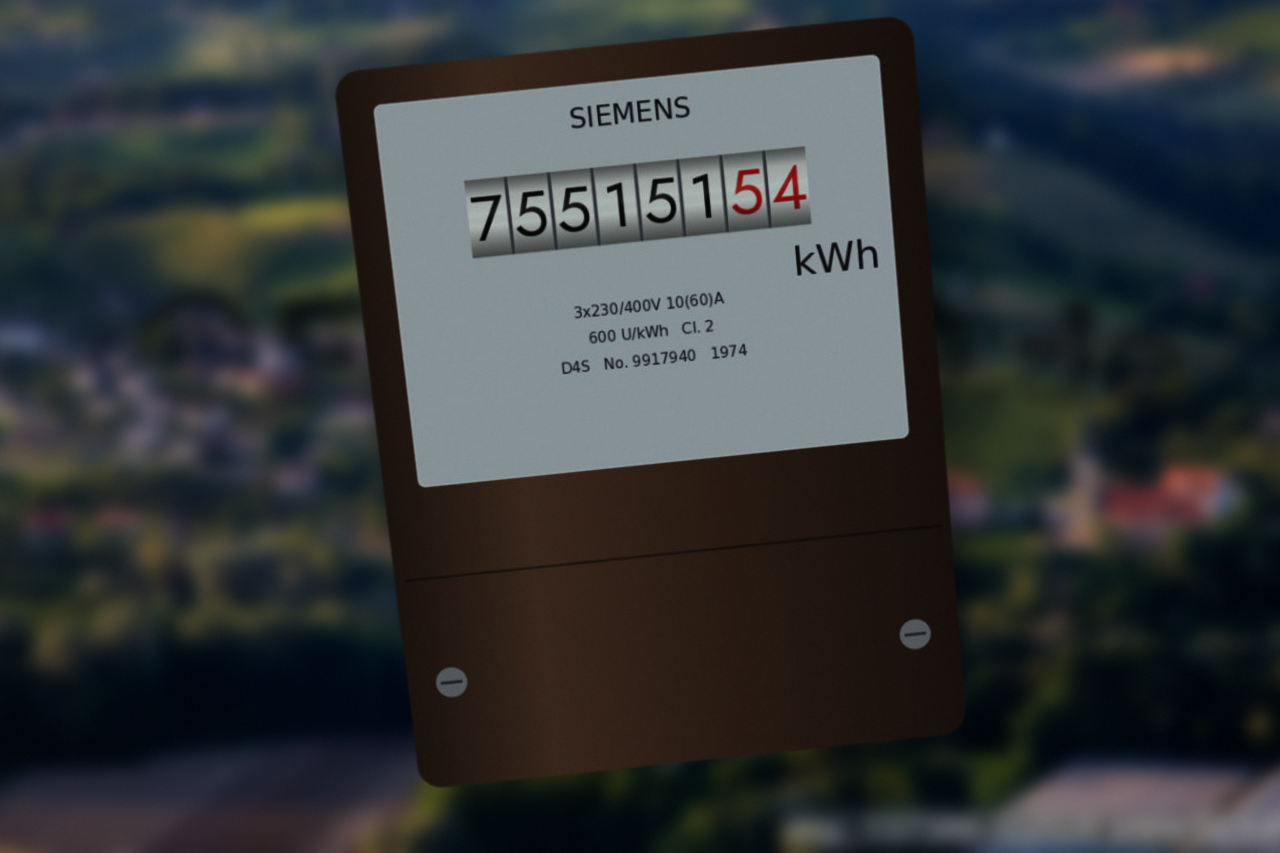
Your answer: 755151.54 kWh
